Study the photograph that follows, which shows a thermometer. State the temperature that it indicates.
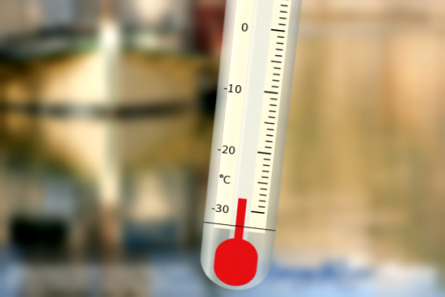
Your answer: -28 °C
